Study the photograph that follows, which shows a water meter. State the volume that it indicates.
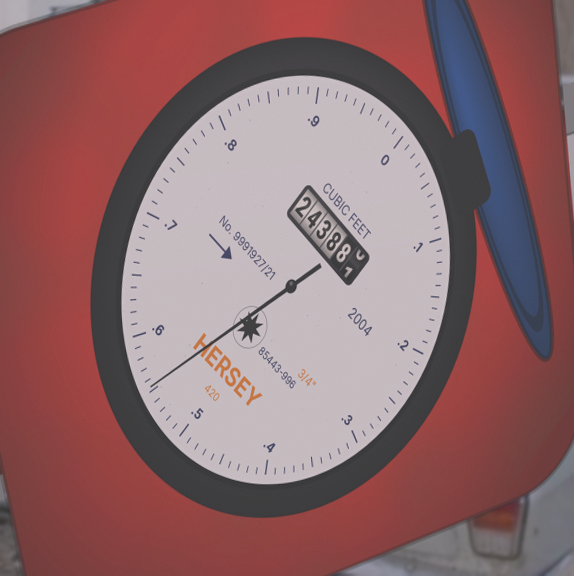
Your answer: 243880.55 ft³
